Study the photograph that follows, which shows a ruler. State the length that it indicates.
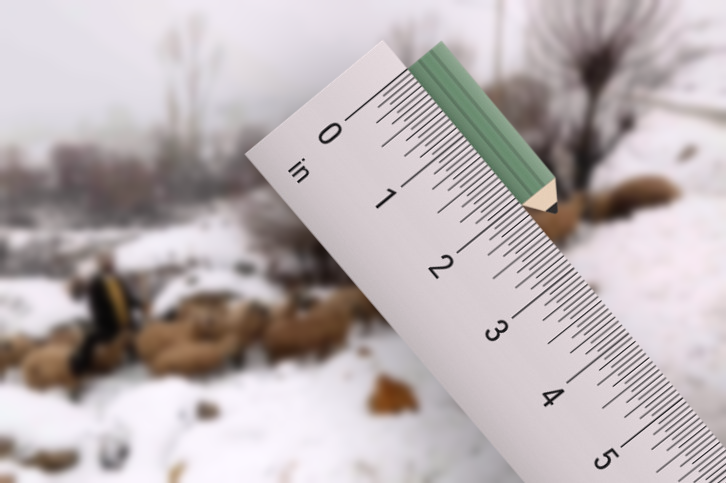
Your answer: 2.375 in
